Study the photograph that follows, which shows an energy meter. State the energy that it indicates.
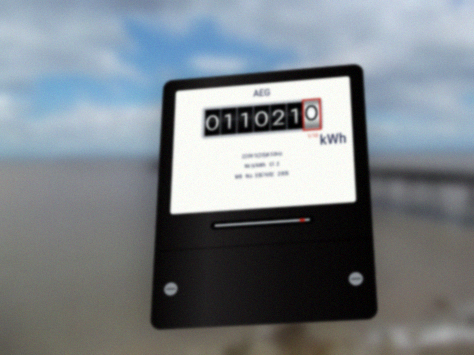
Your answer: 11021.0 kWh
